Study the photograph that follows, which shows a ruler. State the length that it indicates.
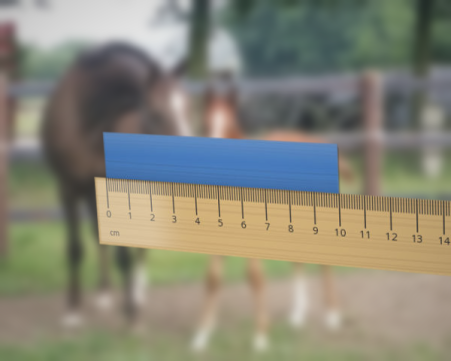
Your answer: 10 cm
